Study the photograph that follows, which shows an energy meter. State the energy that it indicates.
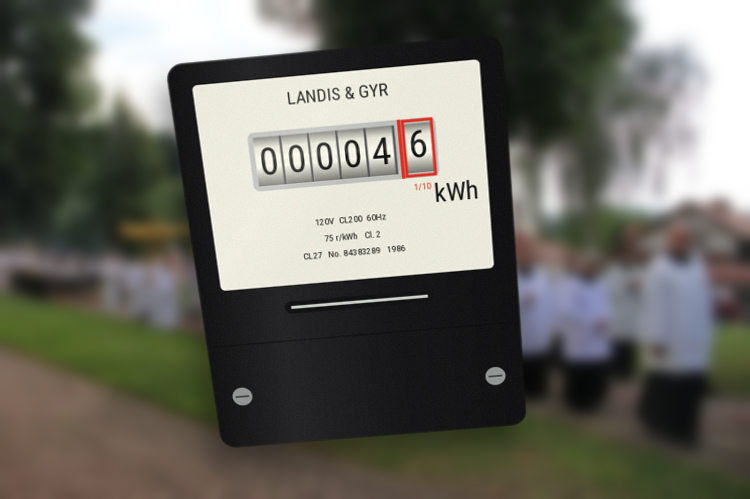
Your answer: 4.6 kWh
